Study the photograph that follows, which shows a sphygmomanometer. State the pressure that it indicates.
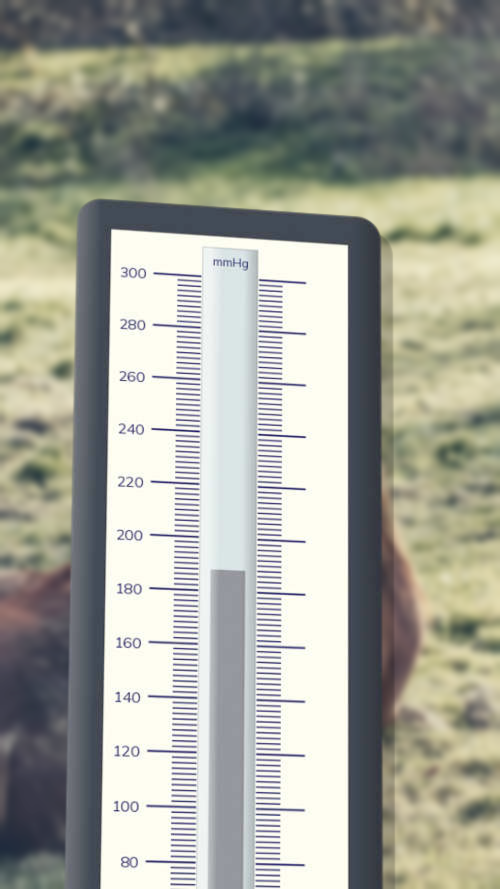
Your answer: 188 mmHg
